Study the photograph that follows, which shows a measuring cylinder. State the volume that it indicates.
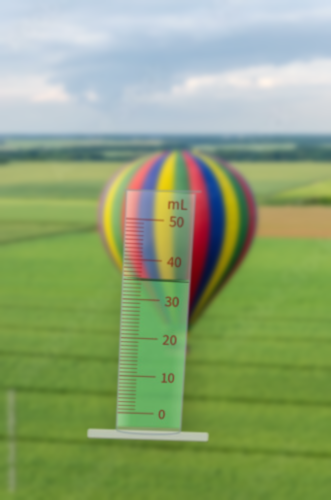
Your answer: 35 mL
